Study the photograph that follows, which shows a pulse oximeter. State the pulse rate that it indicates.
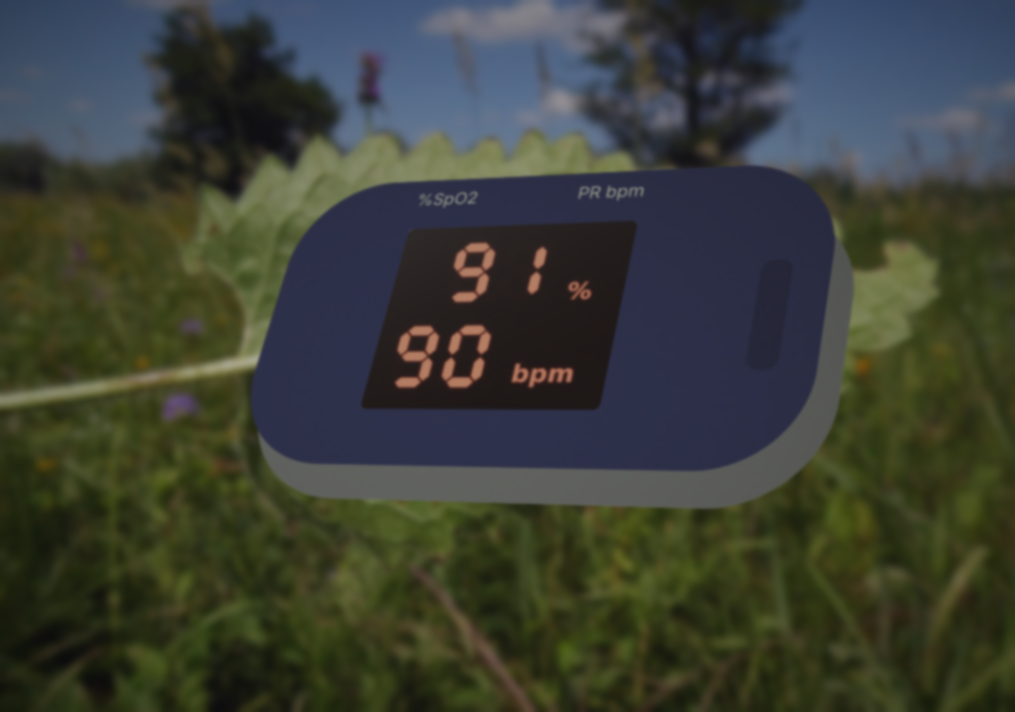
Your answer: 90 bpm
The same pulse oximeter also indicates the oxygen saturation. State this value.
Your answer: 91 %
